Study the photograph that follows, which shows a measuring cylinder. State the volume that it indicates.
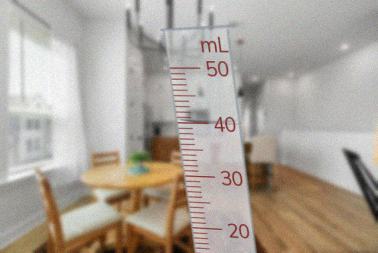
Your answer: 40 mL
